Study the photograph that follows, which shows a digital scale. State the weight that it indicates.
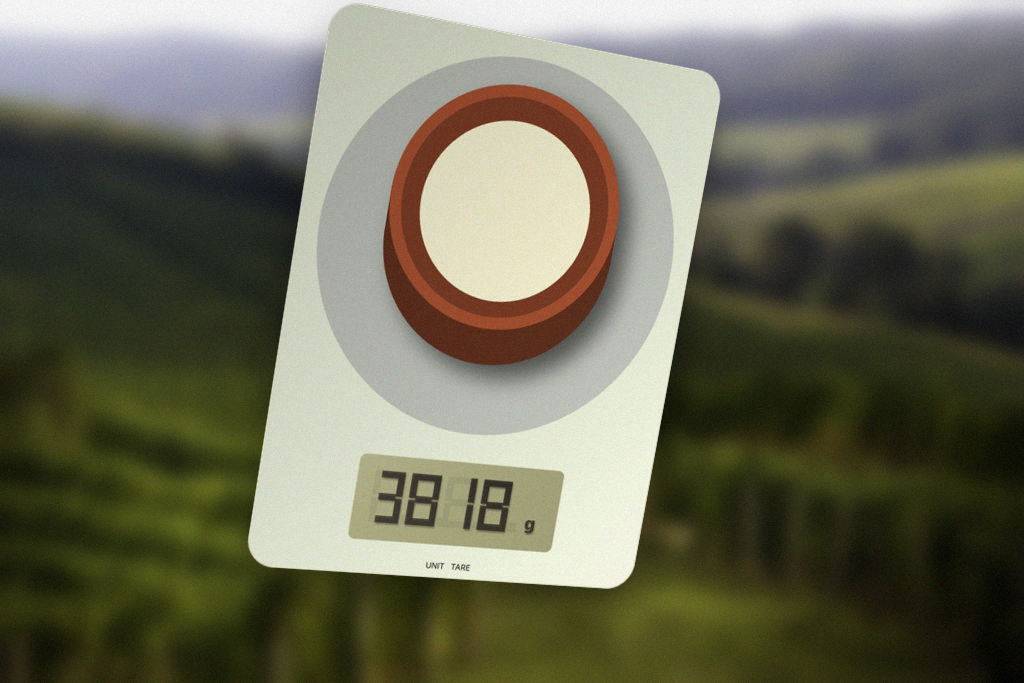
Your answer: 3818 g
